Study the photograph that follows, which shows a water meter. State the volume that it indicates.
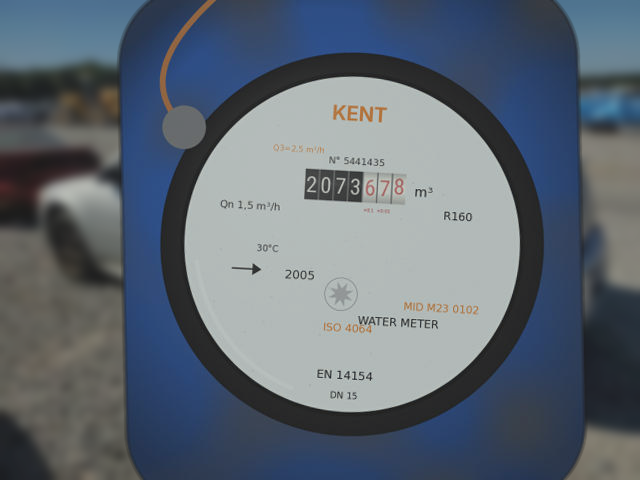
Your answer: 2073.678 m³
